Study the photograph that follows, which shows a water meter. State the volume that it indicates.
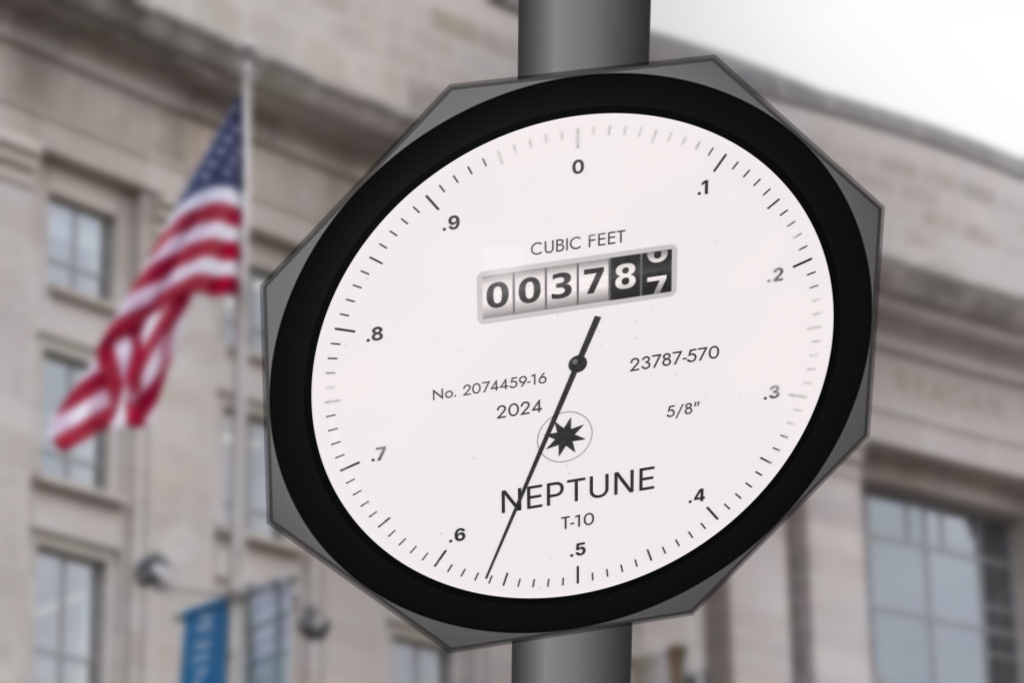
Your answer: 3786.56 ft³
